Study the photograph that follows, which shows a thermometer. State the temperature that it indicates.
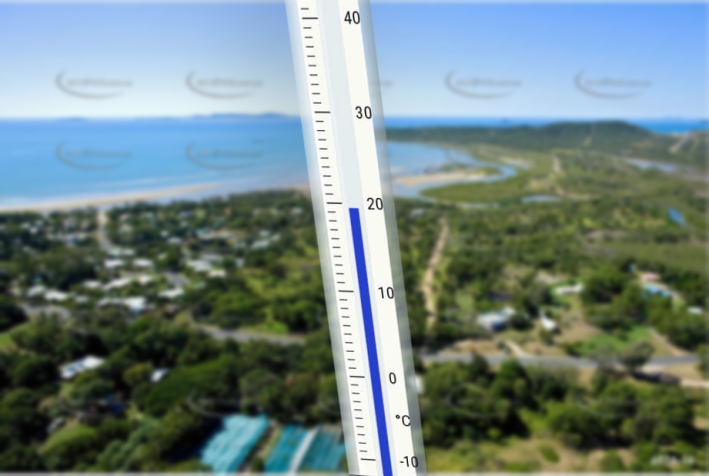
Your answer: 19.5 °C
